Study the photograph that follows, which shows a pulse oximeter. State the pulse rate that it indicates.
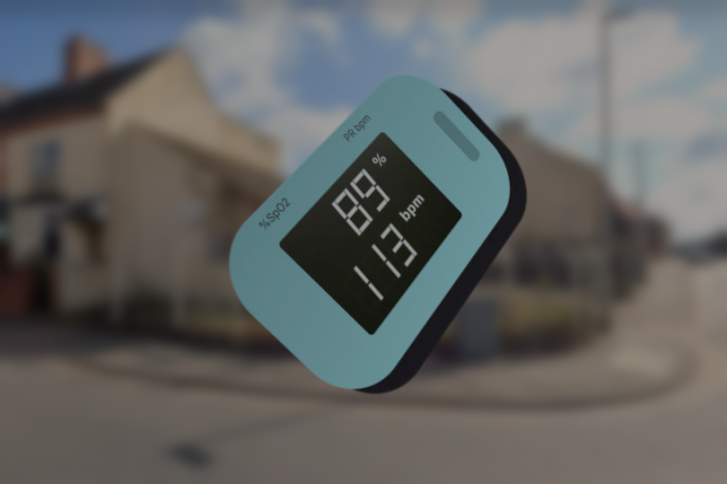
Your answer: 113 bpm
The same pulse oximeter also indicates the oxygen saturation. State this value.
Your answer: 89 %
